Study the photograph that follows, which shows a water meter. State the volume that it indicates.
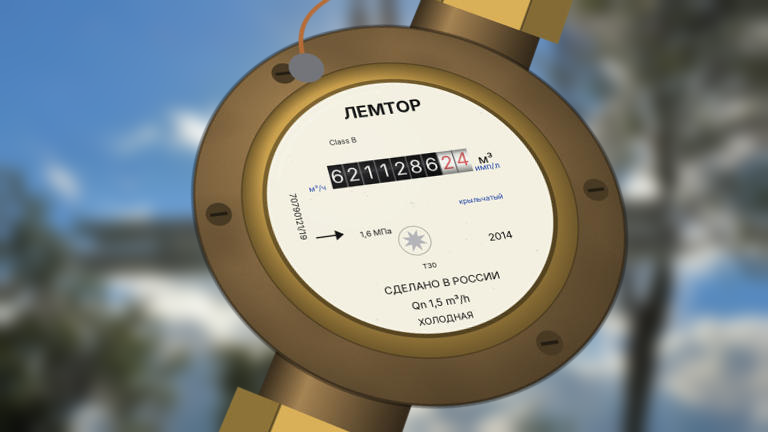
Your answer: 6211286.24 m³
